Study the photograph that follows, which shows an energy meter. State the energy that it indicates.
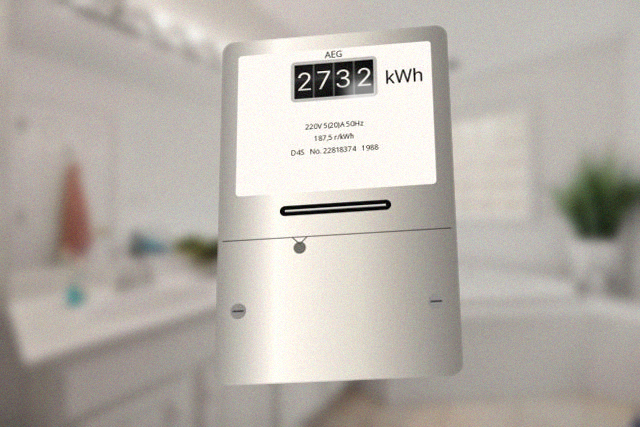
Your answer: 2732 kWh
